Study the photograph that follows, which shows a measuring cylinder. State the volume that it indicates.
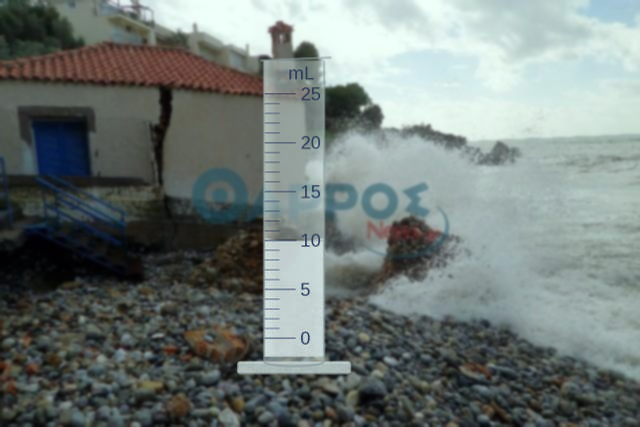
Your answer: 10 mL
